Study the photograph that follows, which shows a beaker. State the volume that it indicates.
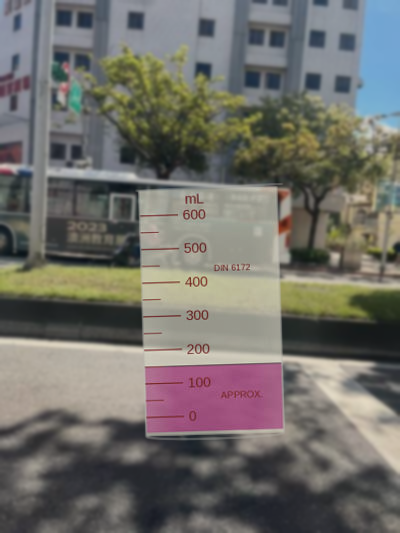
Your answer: 150 mL
